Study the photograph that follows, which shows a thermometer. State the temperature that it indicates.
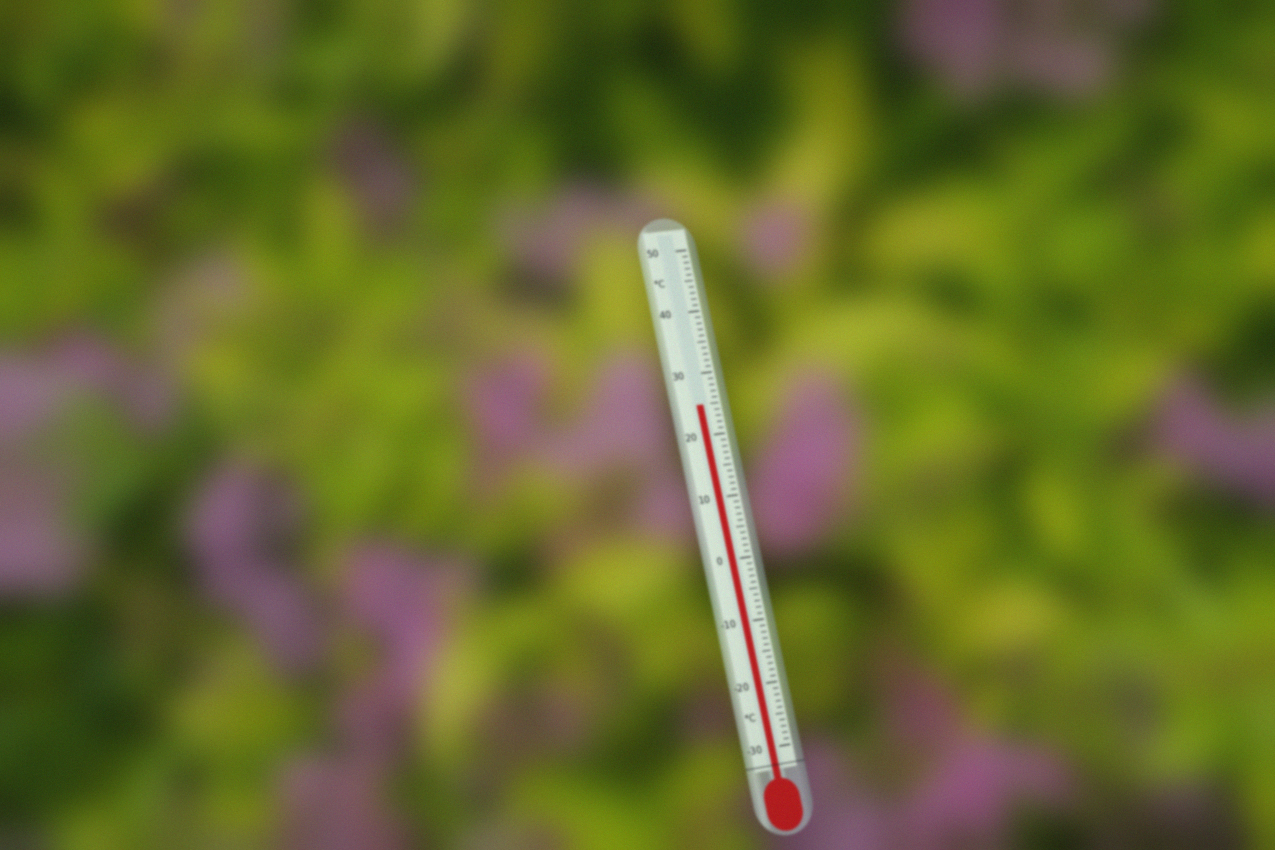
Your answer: 25 °C
